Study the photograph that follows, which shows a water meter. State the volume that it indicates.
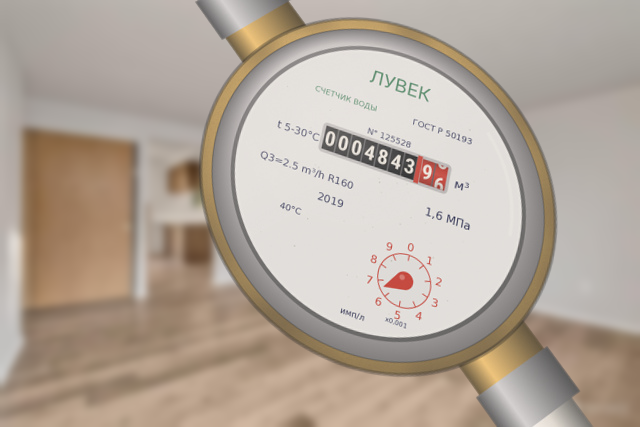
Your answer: 4843.956 m³
